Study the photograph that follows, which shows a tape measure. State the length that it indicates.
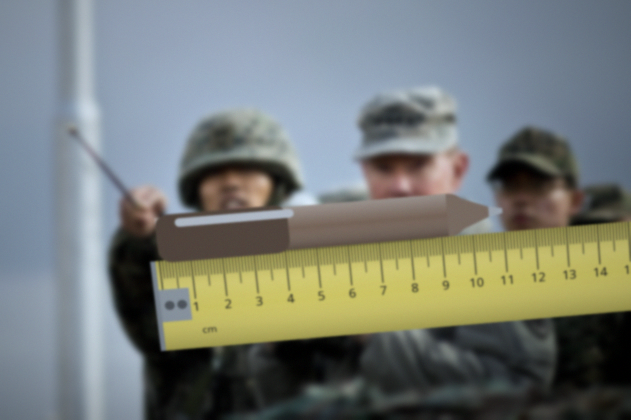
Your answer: 11 cm
